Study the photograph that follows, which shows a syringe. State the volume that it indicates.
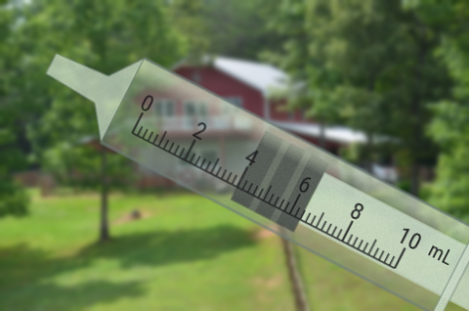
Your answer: 4 mL
